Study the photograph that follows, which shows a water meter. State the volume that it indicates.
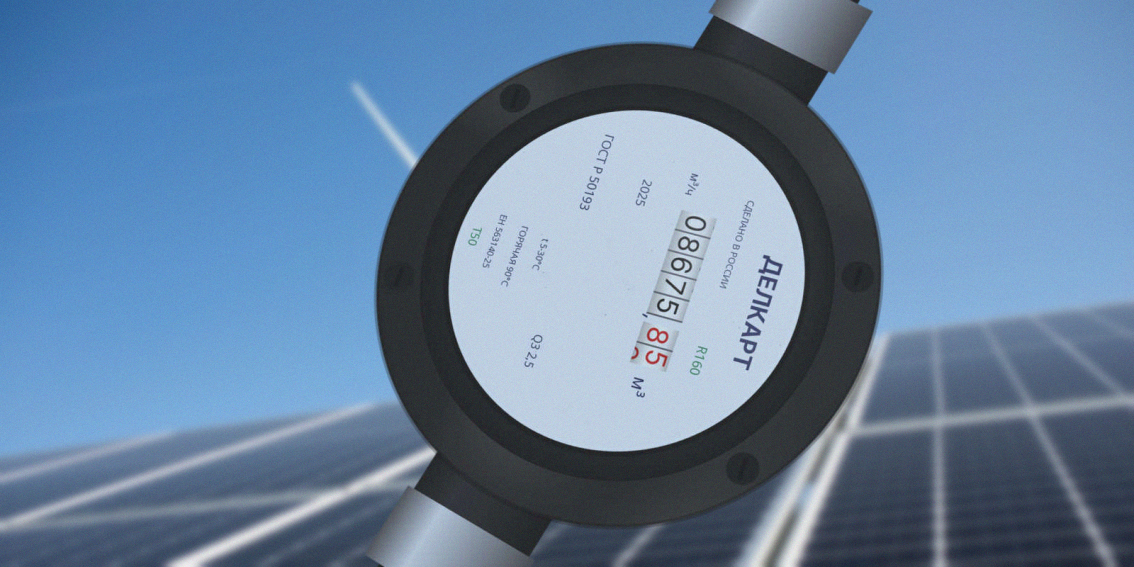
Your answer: 8675.85 m³
